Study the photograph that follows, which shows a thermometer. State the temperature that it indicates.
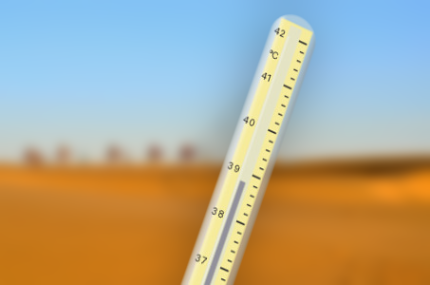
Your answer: 38.8 °C
